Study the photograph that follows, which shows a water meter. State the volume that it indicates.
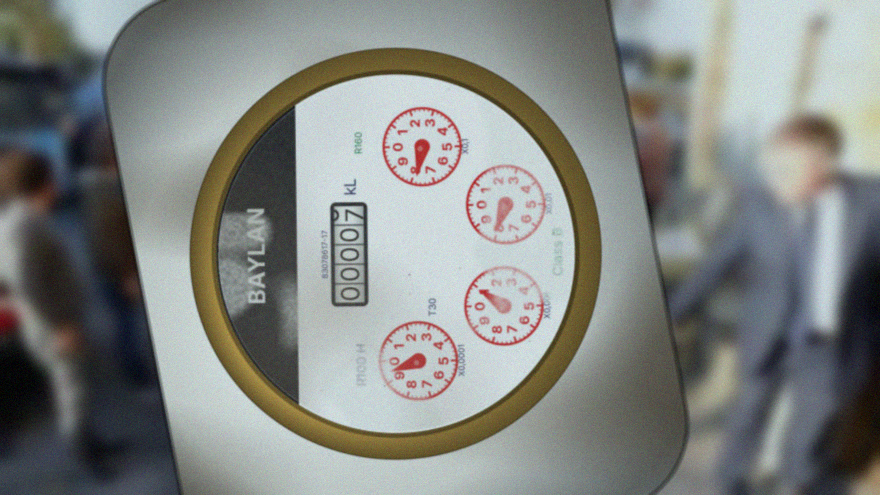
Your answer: 6.7809 kL
